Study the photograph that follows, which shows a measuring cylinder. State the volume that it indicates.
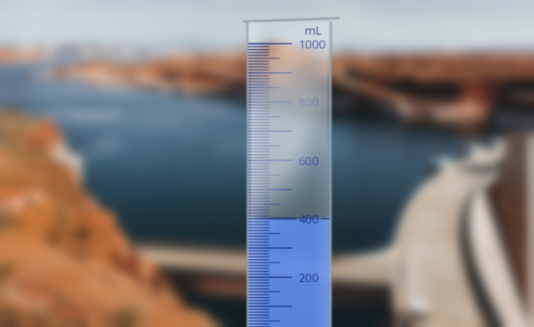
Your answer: 400 mL
